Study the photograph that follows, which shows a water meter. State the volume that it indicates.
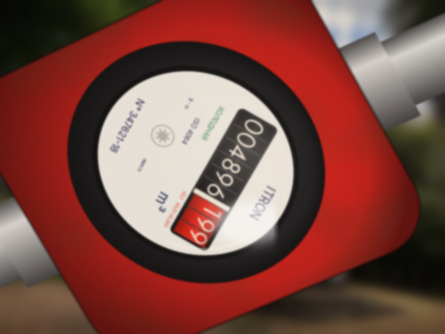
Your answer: 4896.199 m³
